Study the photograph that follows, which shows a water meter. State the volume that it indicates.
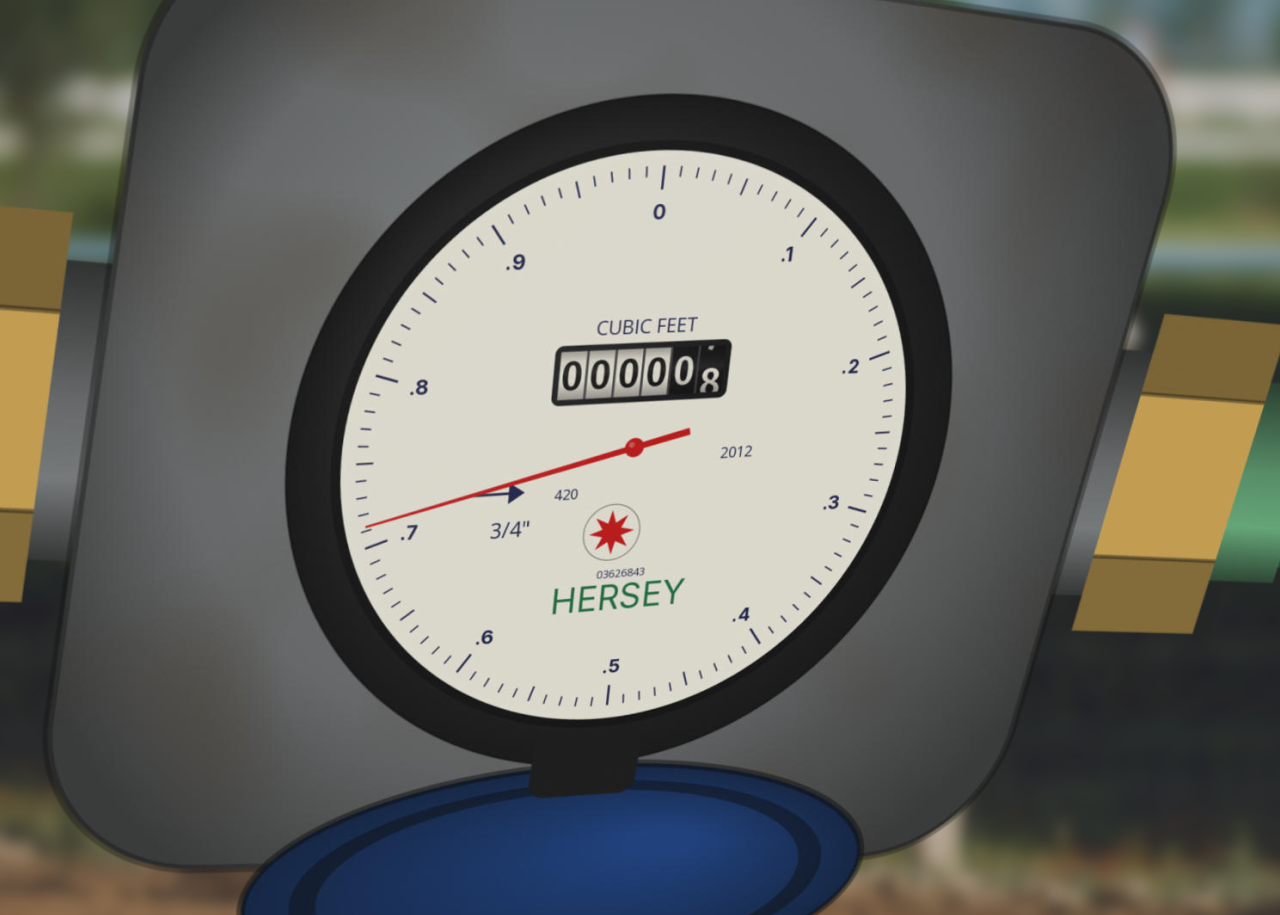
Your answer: 7.71 ft³
